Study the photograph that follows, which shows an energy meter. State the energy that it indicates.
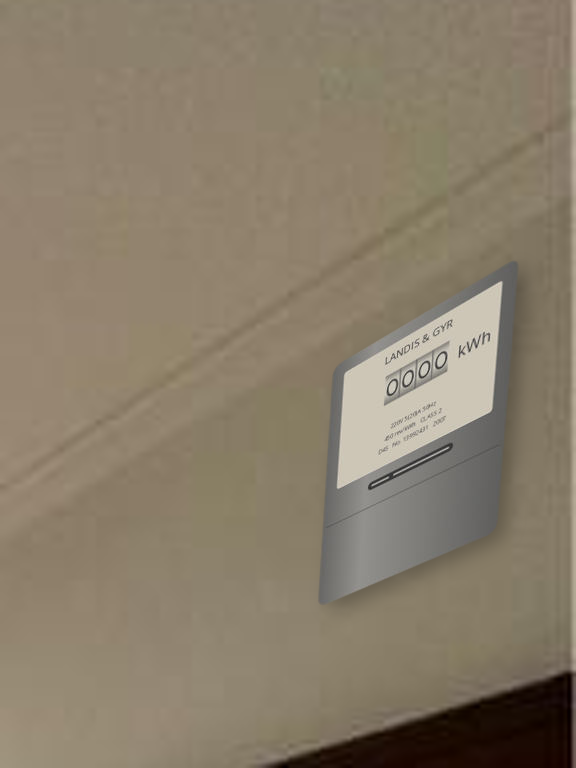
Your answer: 0 kWh
